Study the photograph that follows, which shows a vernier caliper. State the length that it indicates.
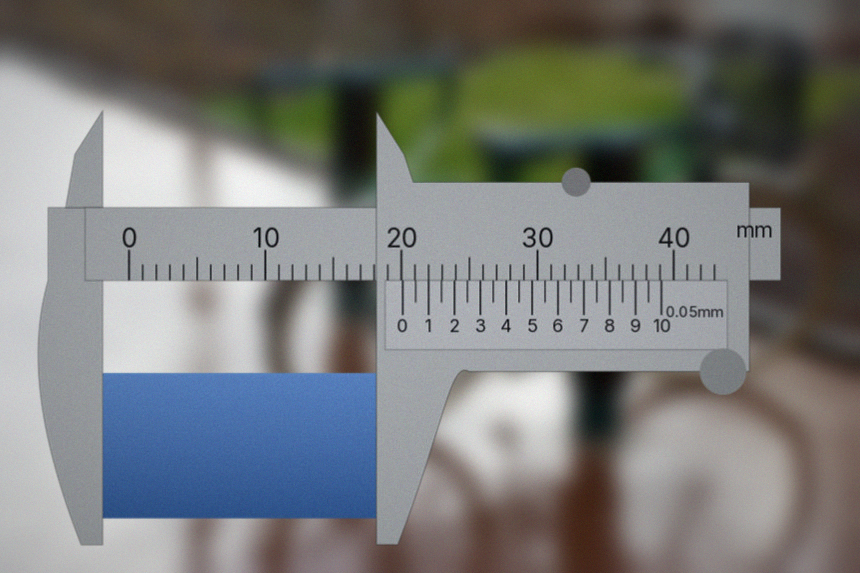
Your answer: 20.1 mm
